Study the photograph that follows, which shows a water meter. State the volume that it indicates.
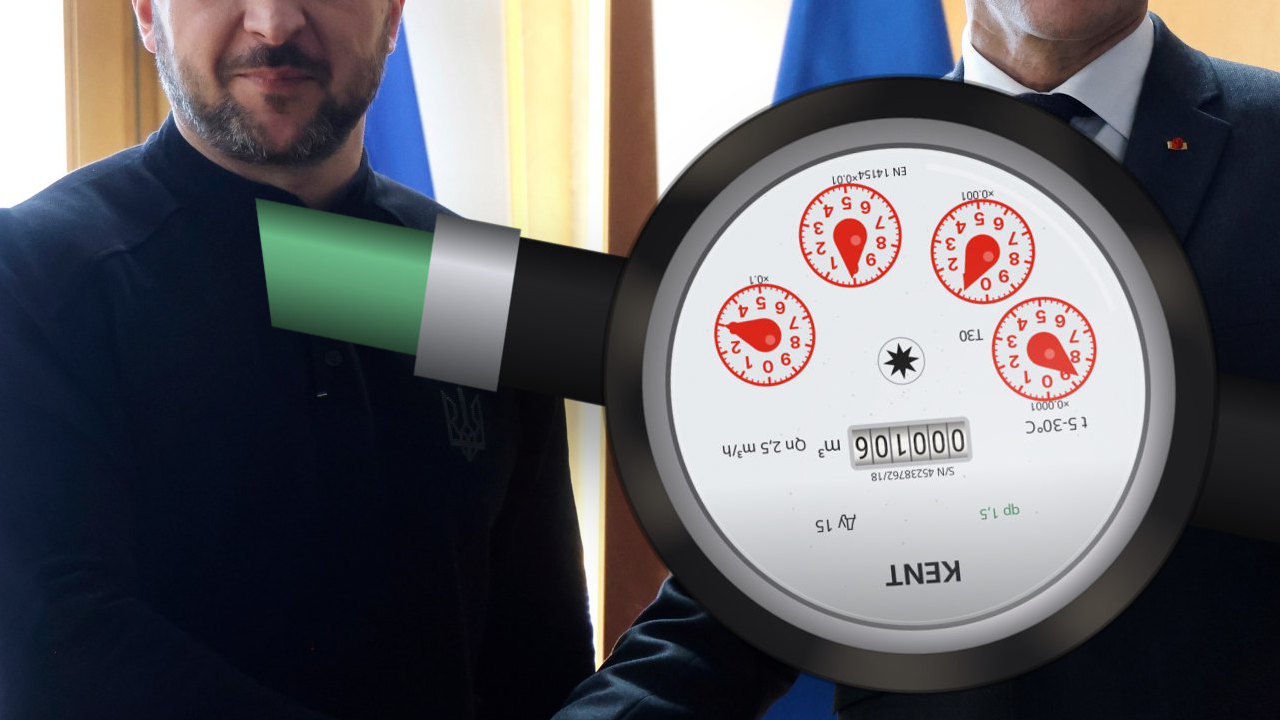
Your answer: 106.3008 m³
